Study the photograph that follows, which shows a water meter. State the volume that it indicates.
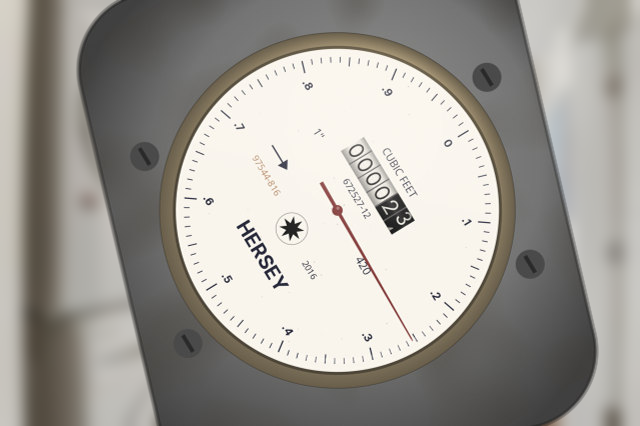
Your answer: 23.25 ft³
